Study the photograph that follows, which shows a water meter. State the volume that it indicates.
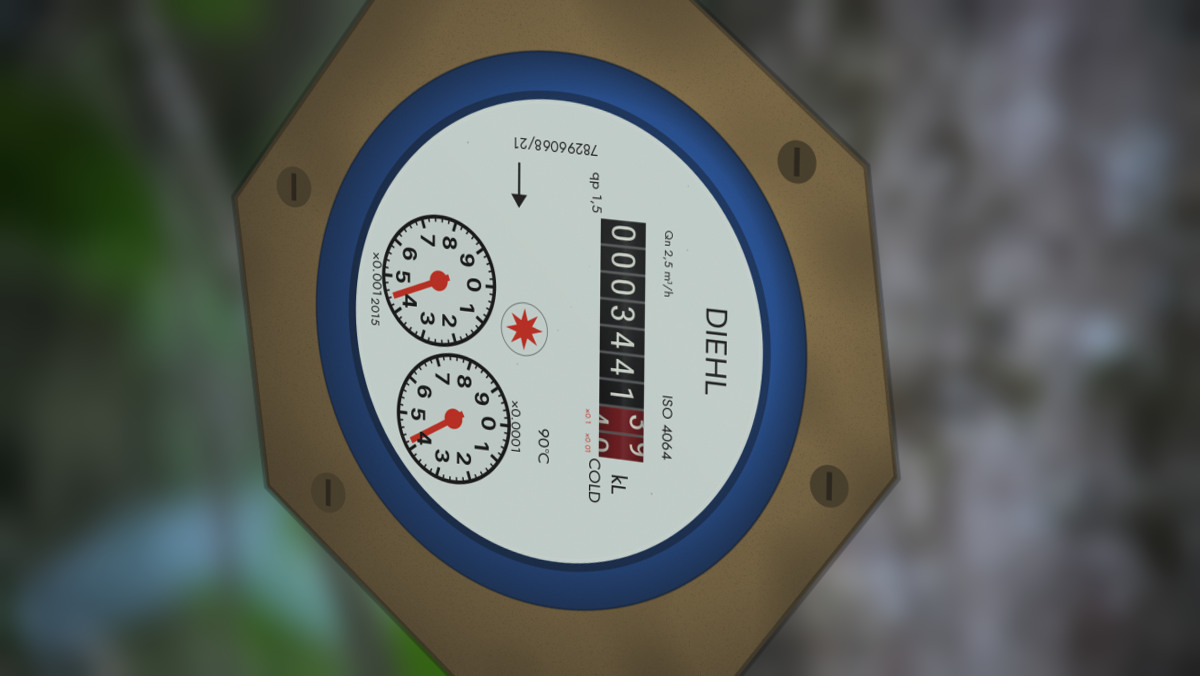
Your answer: 3441.3944 kL
